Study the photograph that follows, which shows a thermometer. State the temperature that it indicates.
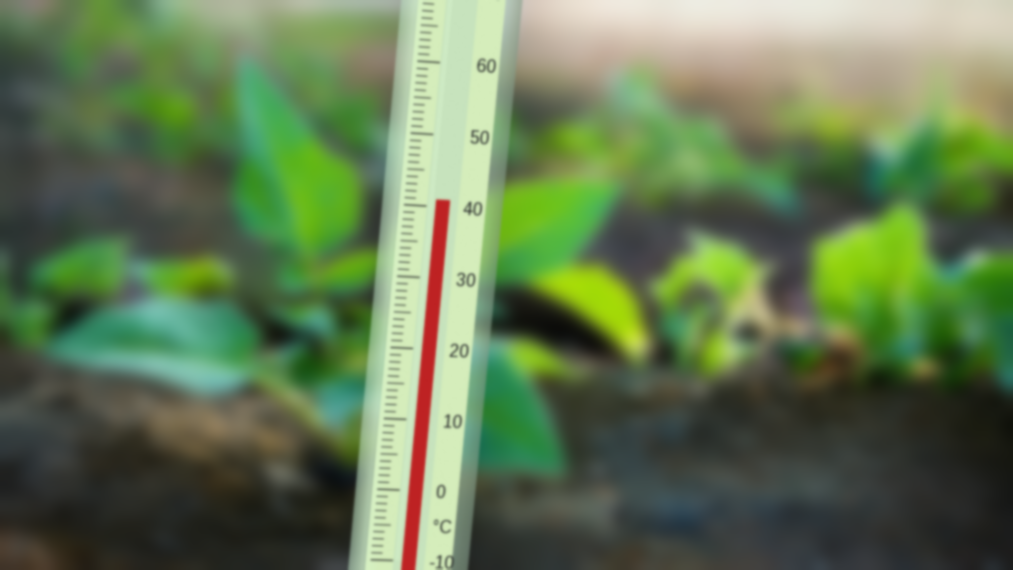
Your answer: 41 °C
